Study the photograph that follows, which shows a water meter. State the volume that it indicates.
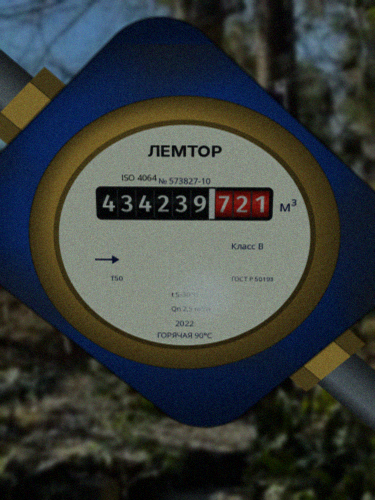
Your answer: 434239.721 m³
